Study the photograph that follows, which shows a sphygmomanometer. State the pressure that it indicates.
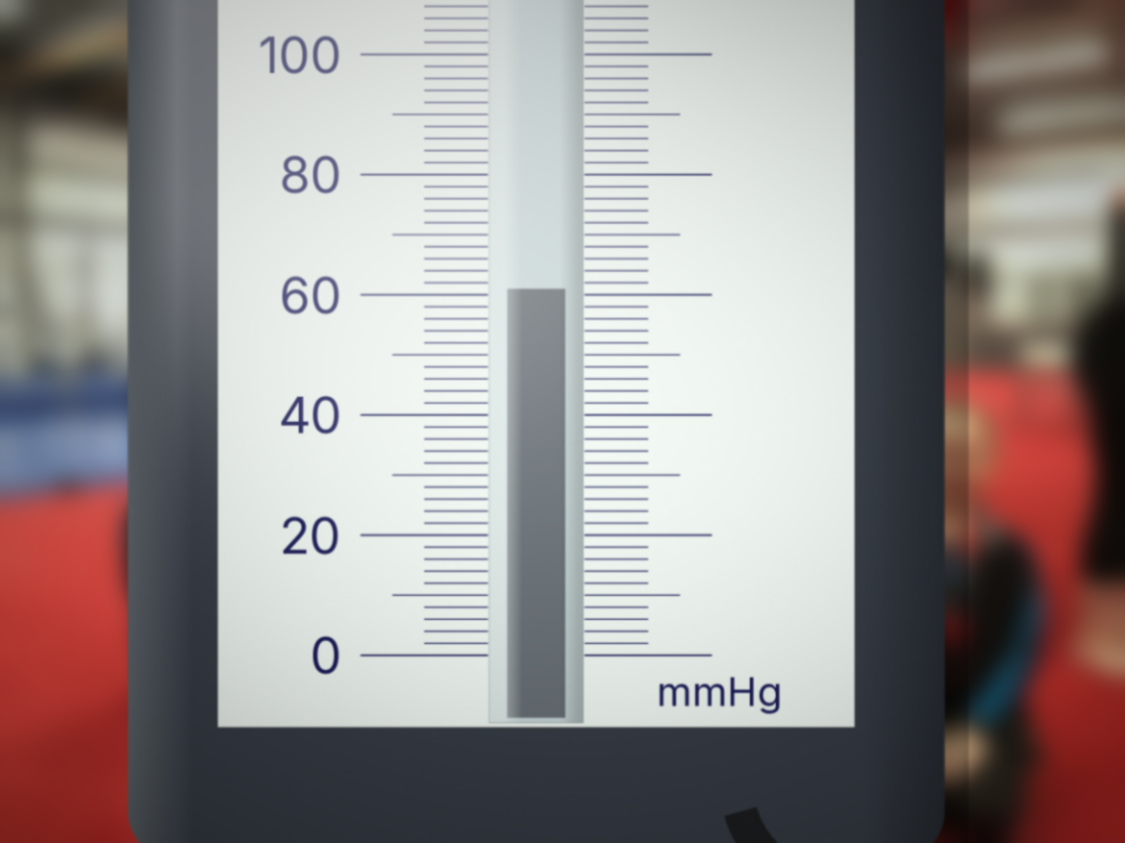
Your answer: 61 mmHg
